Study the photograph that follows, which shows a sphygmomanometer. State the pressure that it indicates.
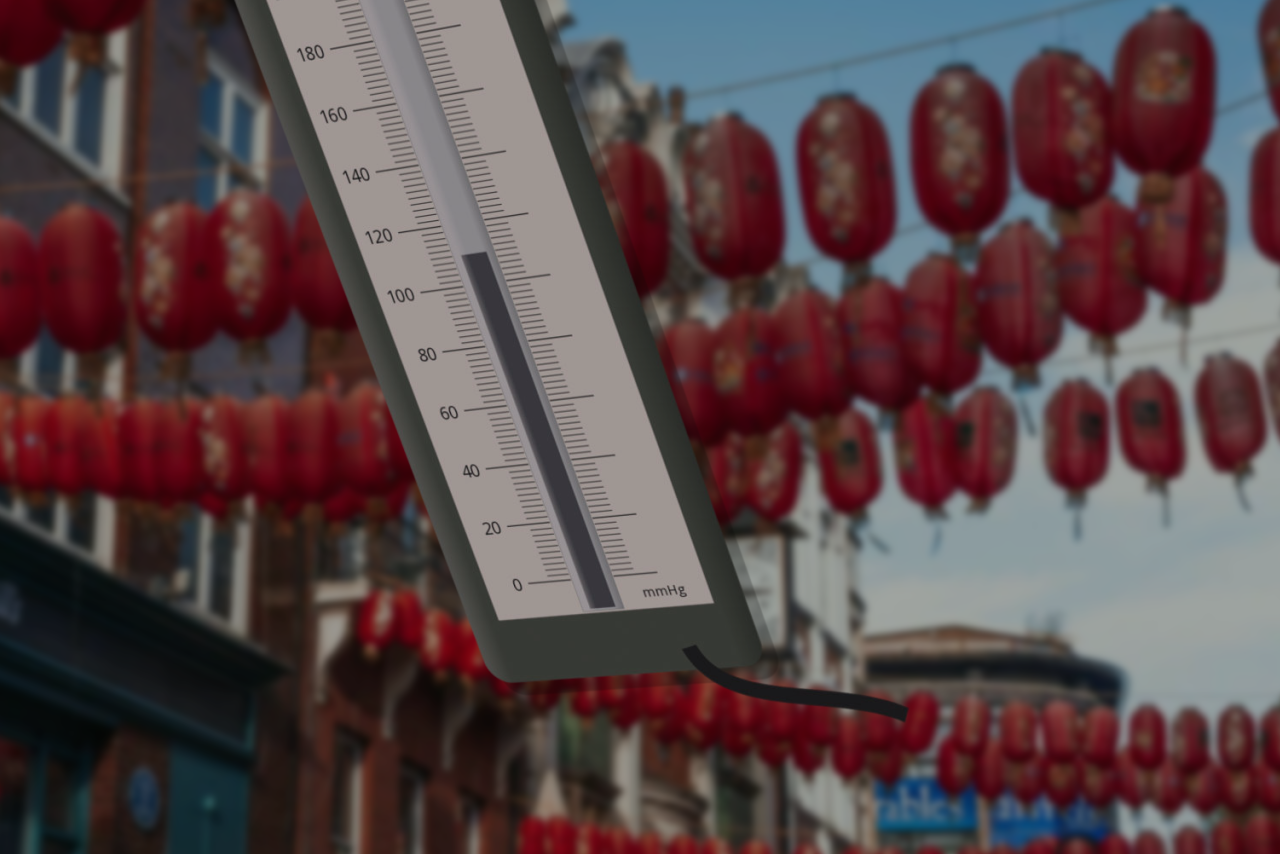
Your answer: 110 mmHg
